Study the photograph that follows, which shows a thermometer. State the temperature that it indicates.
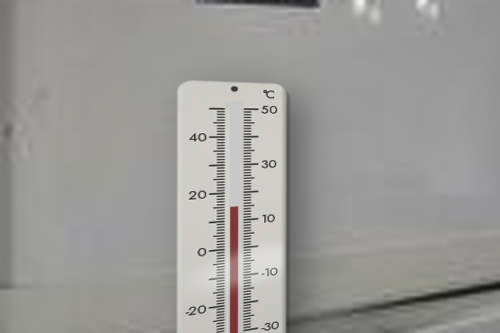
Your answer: 15 °C
